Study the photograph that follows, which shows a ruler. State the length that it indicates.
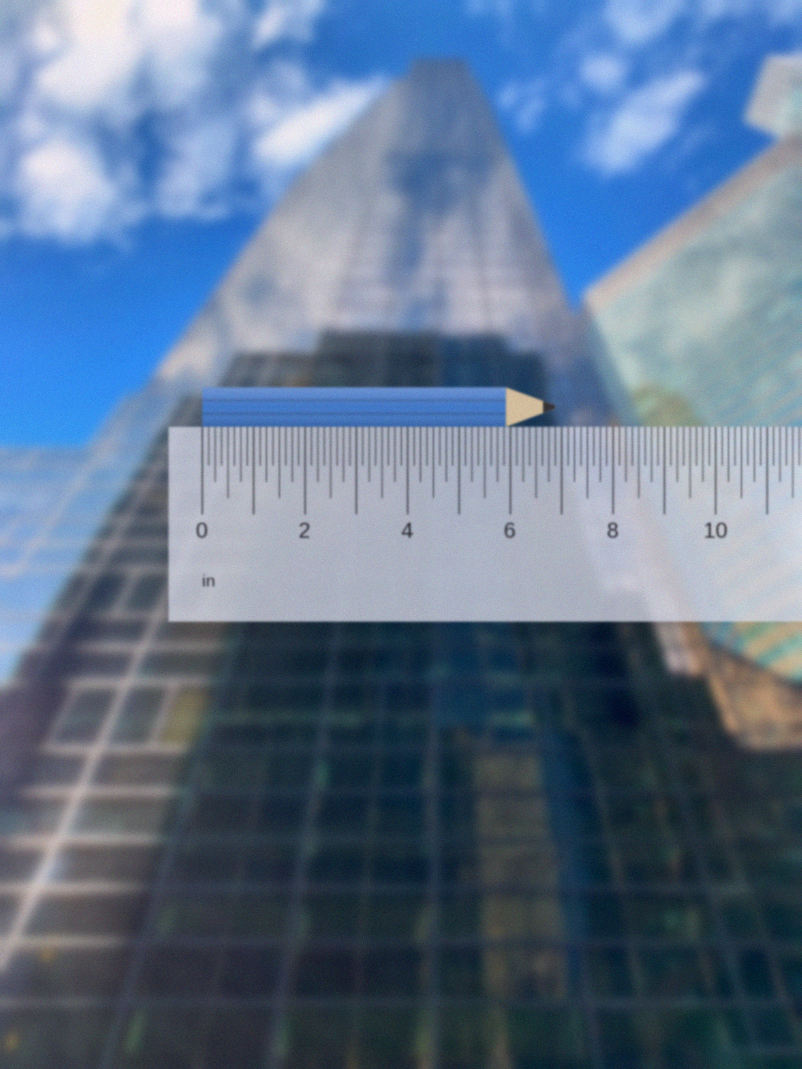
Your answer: 6.875 in
